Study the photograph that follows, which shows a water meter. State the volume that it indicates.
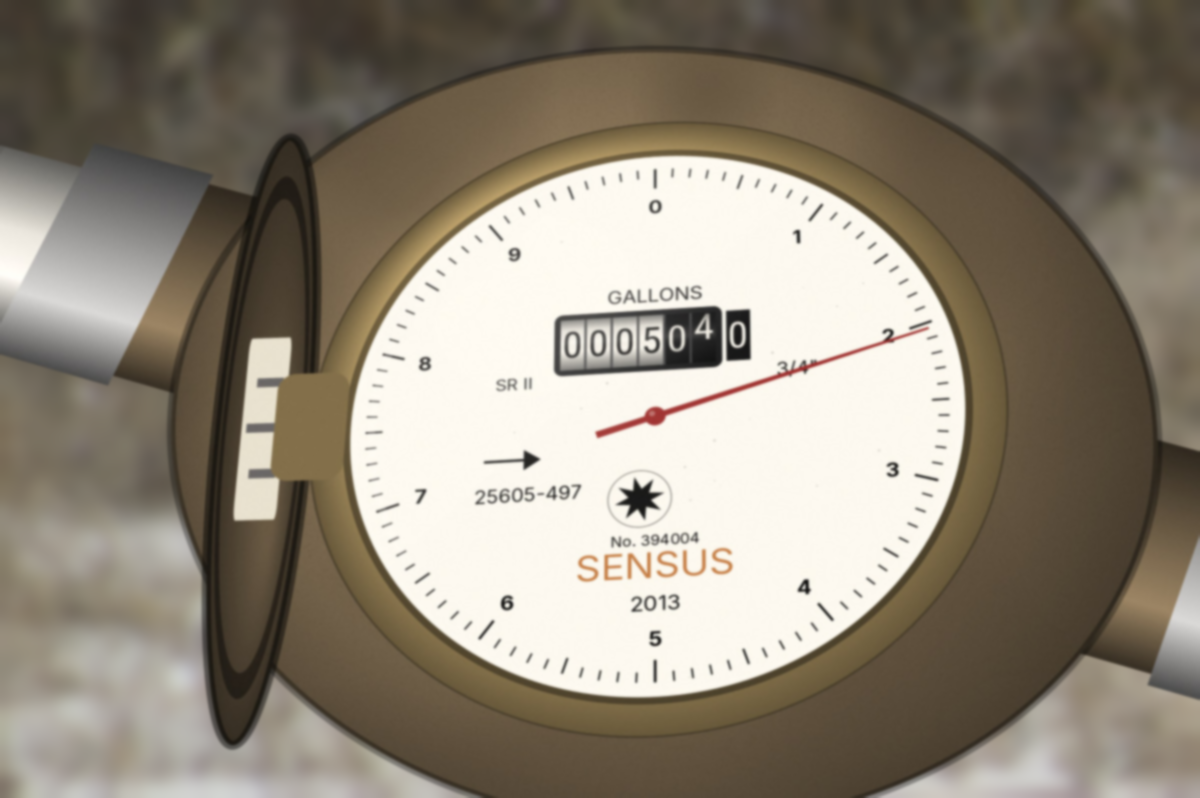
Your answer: 5042.0 gal
